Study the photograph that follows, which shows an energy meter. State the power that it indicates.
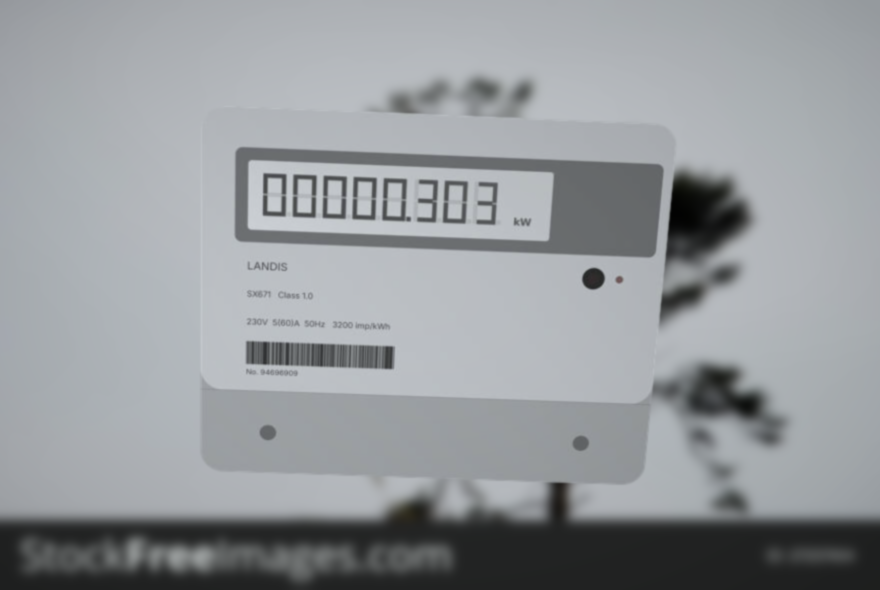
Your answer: 0.303 kW
